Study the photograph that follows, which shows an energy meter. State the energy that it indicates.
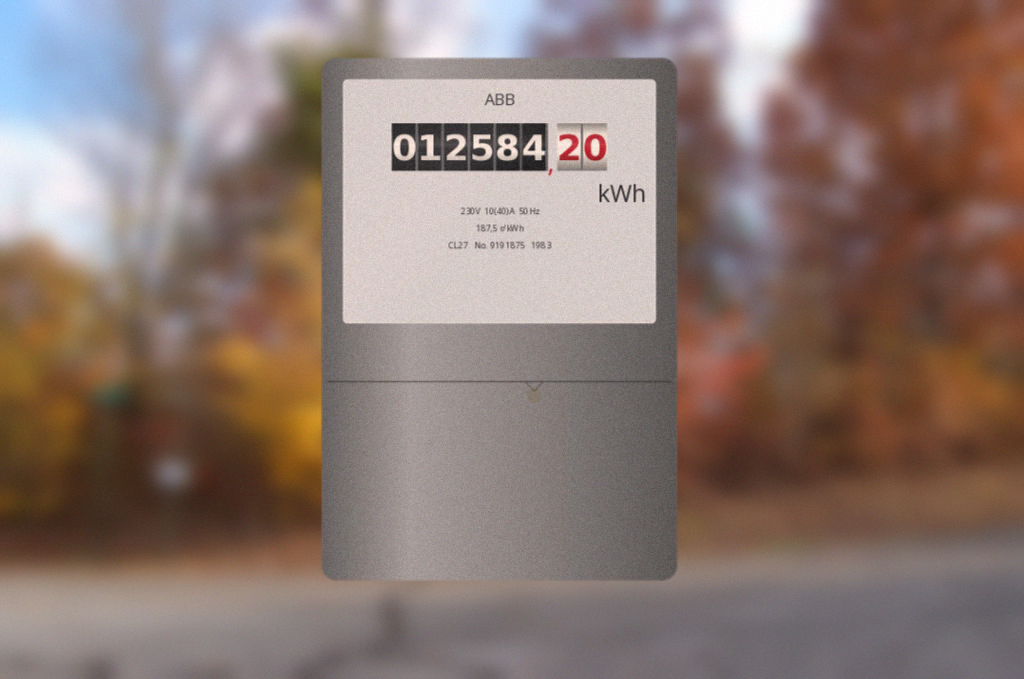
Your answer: 12584.20 kWh
